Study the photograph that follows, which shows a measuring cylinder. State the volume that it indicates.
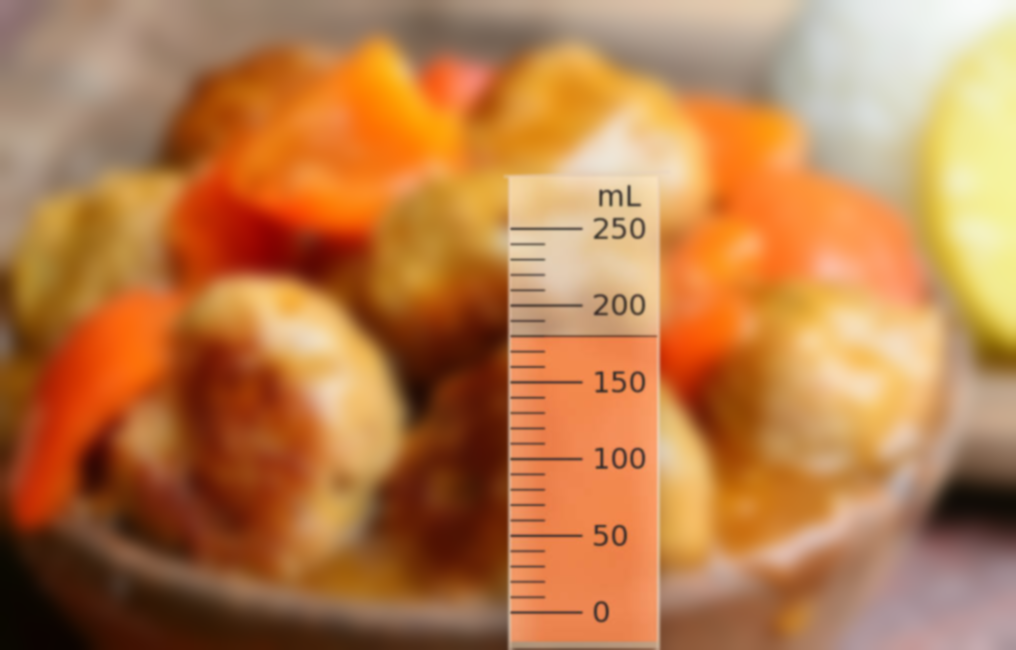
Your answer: 180 mL
